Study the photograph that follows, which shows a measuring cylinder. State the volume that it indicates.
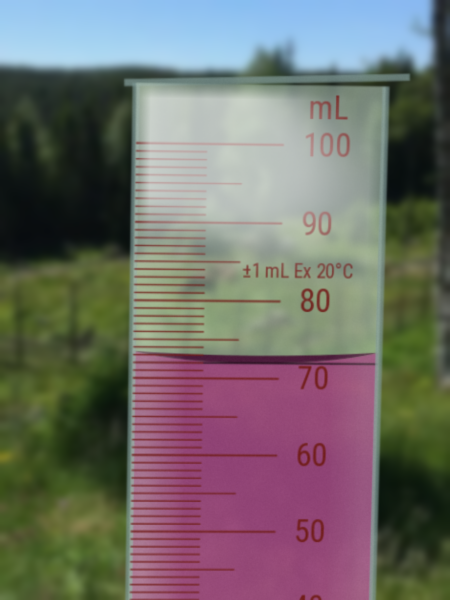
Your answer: 72 mL
